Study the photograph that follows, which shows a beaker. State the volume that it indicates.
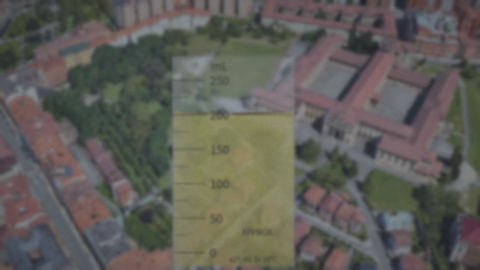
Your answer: 200 mL
